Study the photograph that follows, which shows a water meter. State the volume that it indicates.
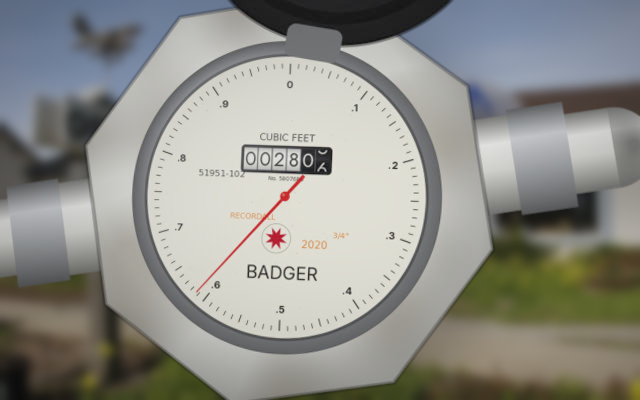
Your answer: 2805.61 ft³
